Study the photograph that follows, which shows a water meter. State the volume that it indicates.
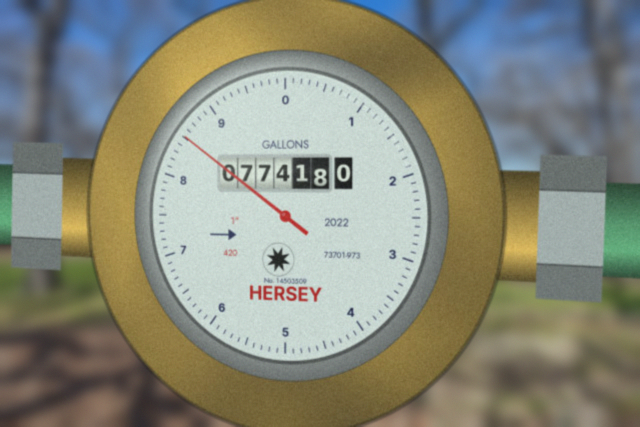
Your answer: 774178.5 gal
